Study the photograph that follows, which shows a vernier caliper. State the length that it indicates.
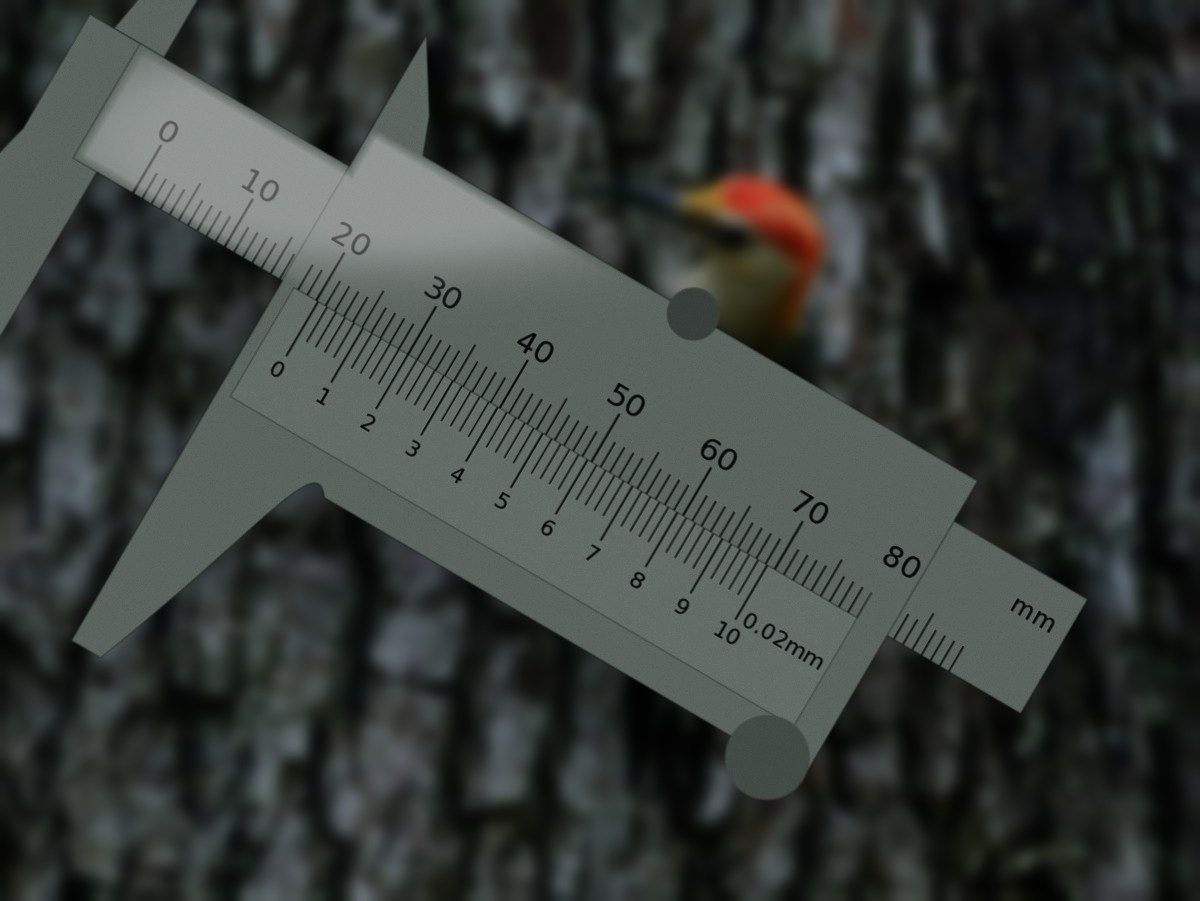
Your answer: 20.2 mm
